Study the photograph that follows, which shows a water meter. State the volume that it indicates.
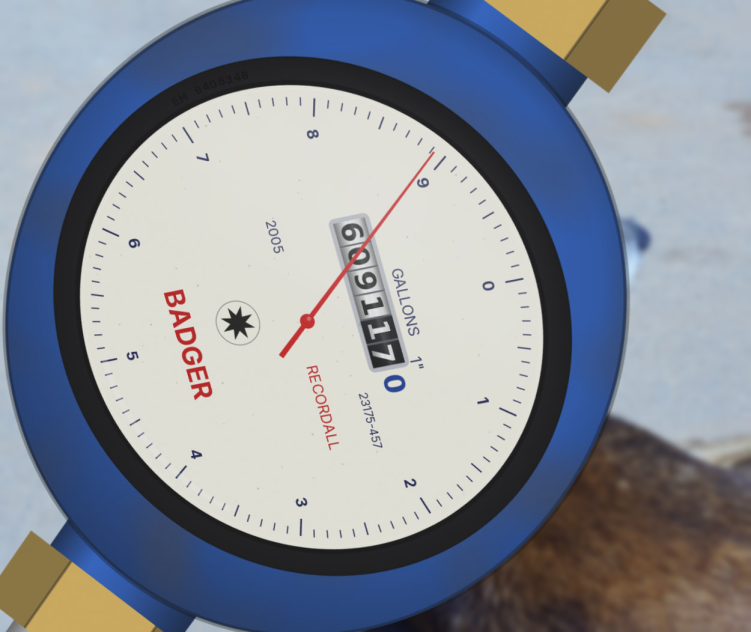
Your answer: 6091168.9 gal
